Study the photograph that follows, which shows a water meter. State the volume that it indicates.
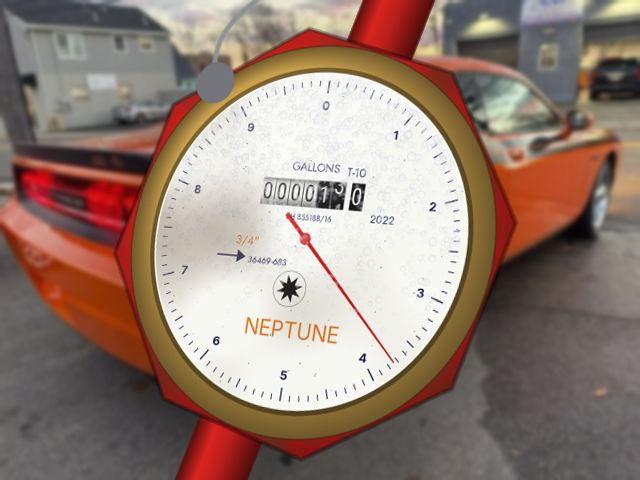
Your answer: 133.7 gal
